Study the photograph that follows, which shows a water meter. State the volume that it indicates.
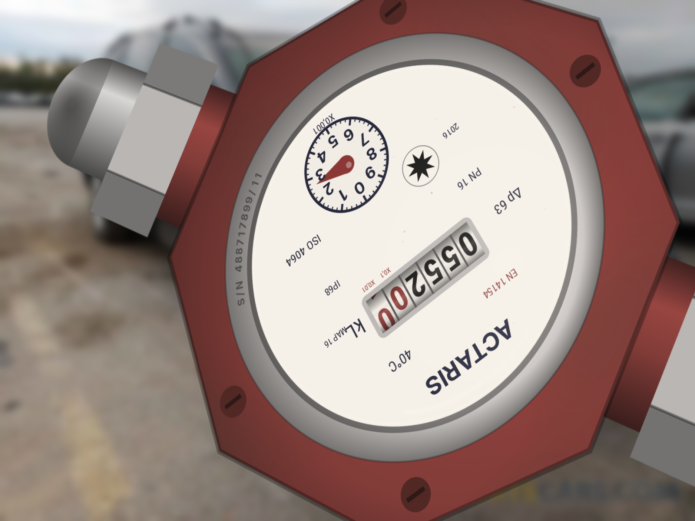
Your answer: 552.002 kL
